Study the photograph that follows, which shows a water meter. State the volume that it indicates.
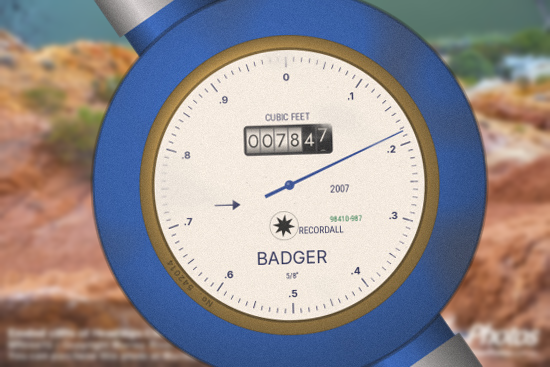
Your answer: 7847.18 ft³
